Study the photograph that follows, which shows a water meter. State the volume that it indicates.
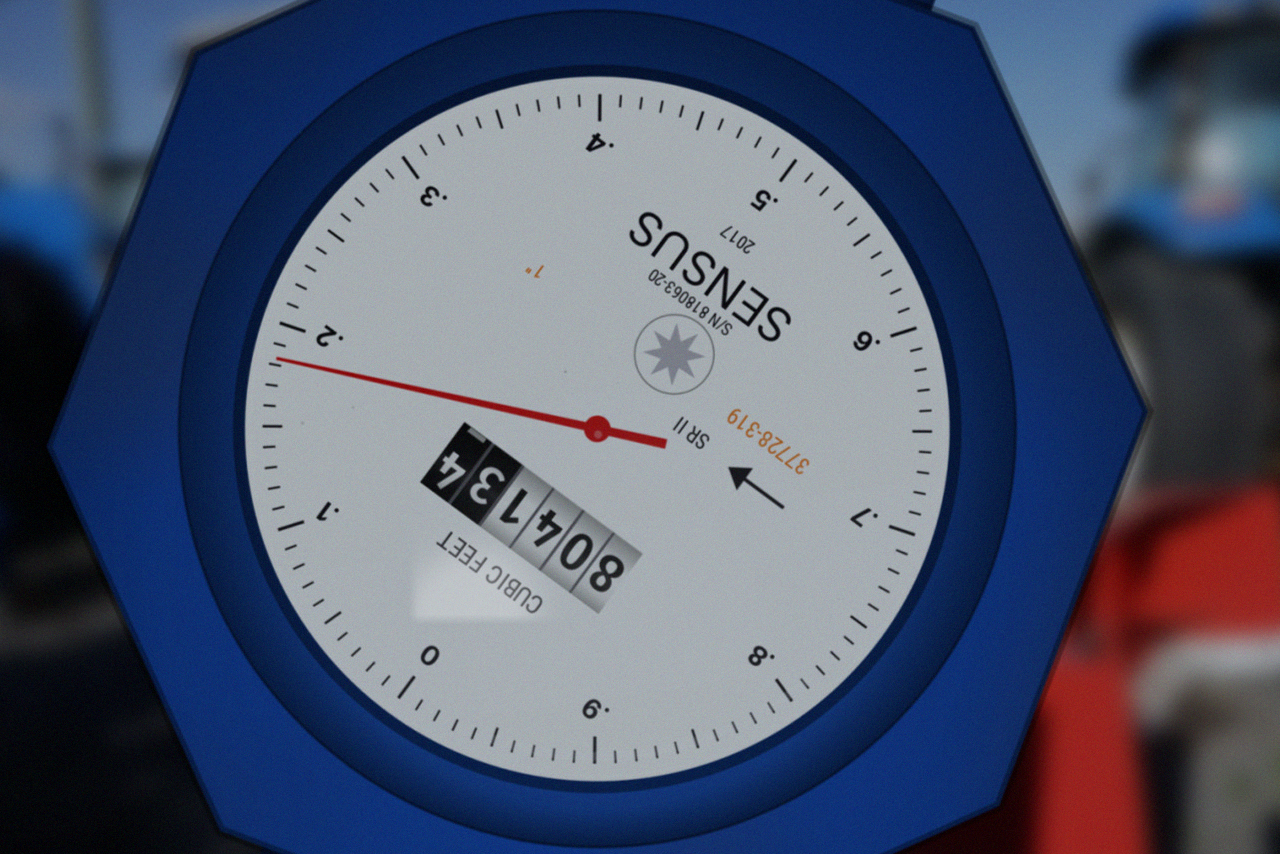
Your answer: 804134.18 ft³
